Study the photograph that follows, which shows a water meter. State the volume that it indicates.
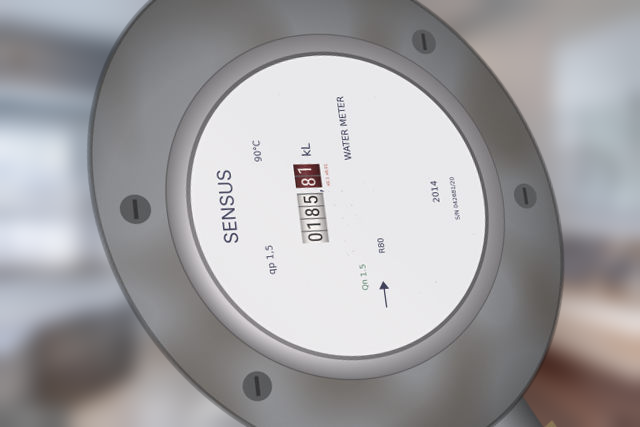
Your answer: 185.81 kL
